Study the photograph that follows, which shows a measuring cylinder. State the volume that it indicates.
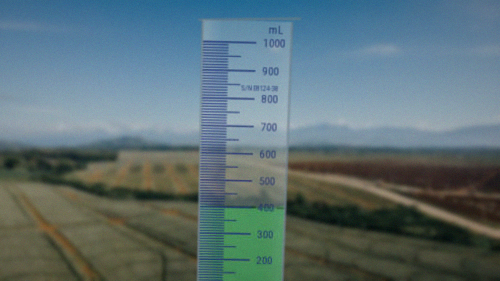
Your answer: 400 mL
